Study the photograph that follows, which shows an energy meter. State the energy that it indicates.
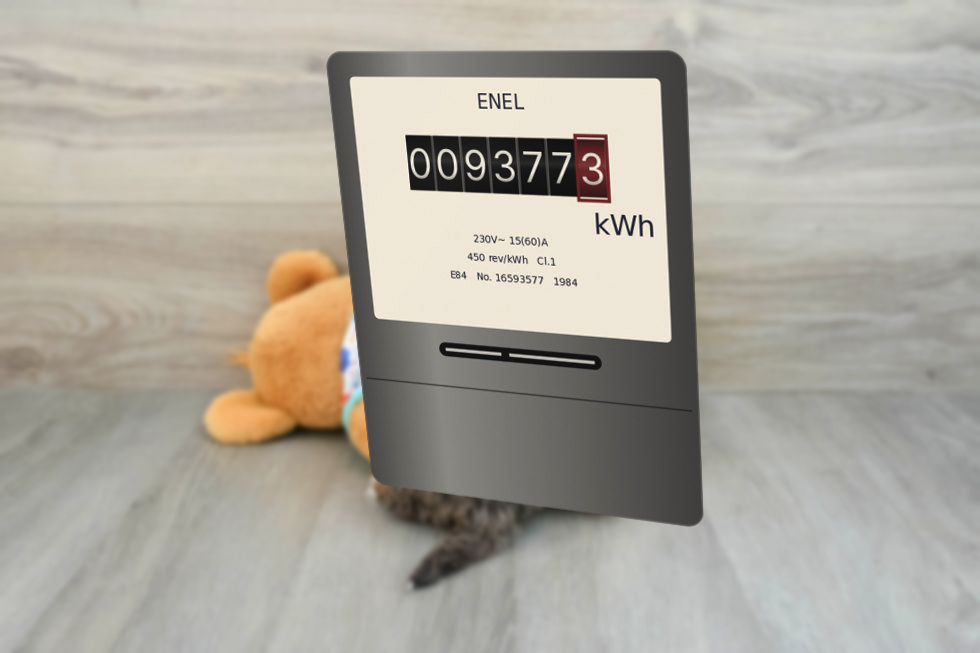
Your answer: 9377.3 kWh
